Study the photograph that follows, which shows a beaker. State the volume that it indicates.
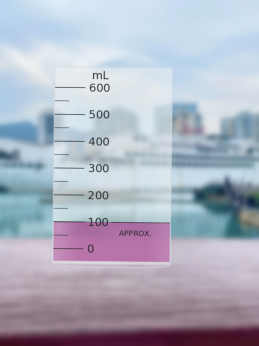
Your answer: 100 mL
